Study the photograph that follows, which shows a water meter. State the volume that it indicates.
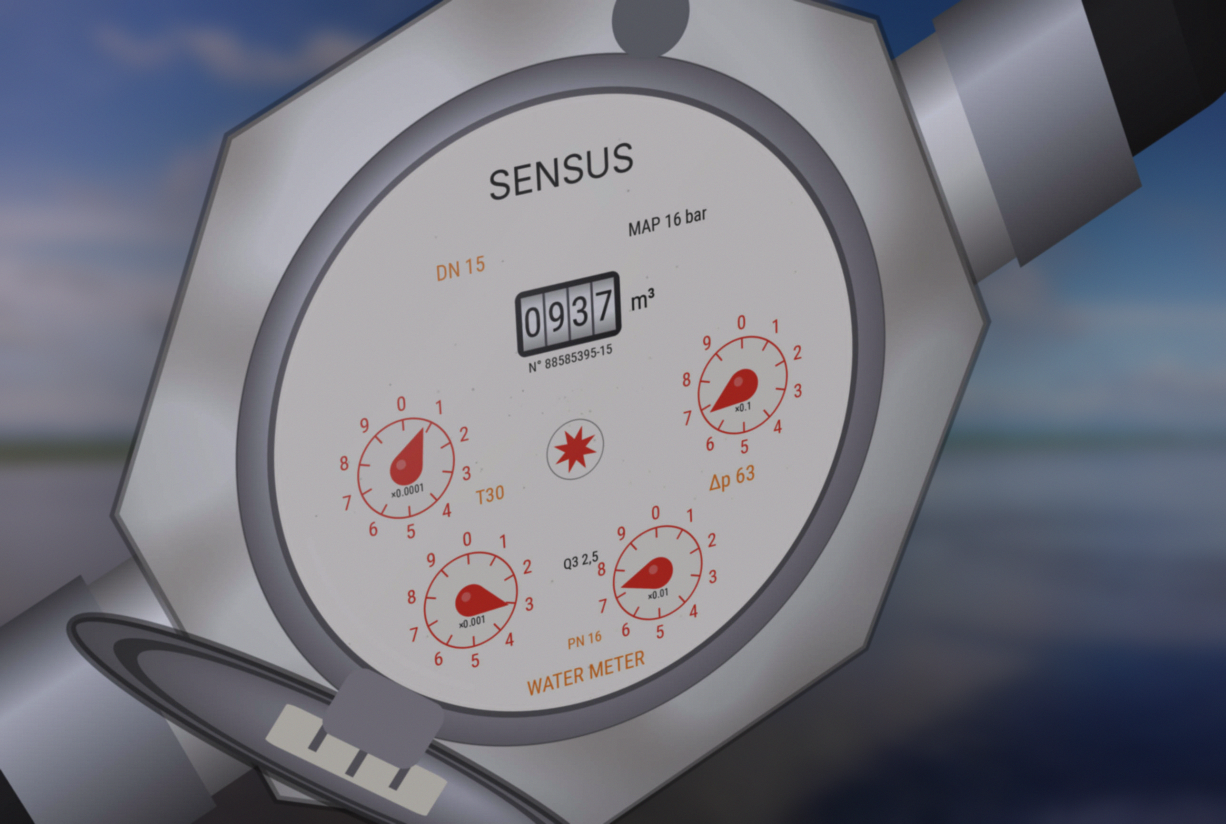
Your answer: 937.6730 m³
